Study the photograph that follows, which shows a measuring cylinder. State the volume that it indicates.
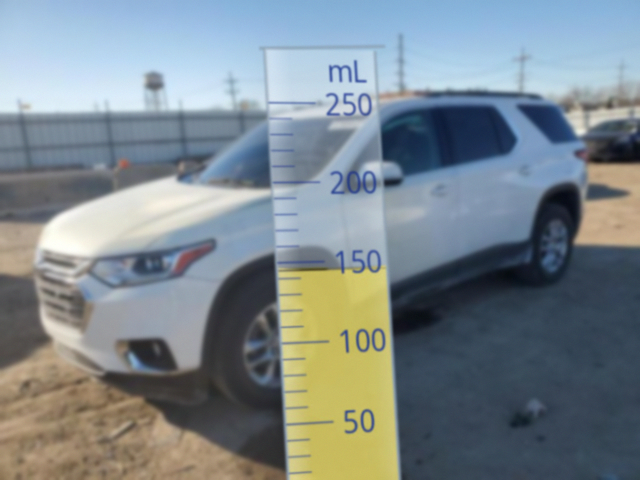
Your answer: 145 mL
